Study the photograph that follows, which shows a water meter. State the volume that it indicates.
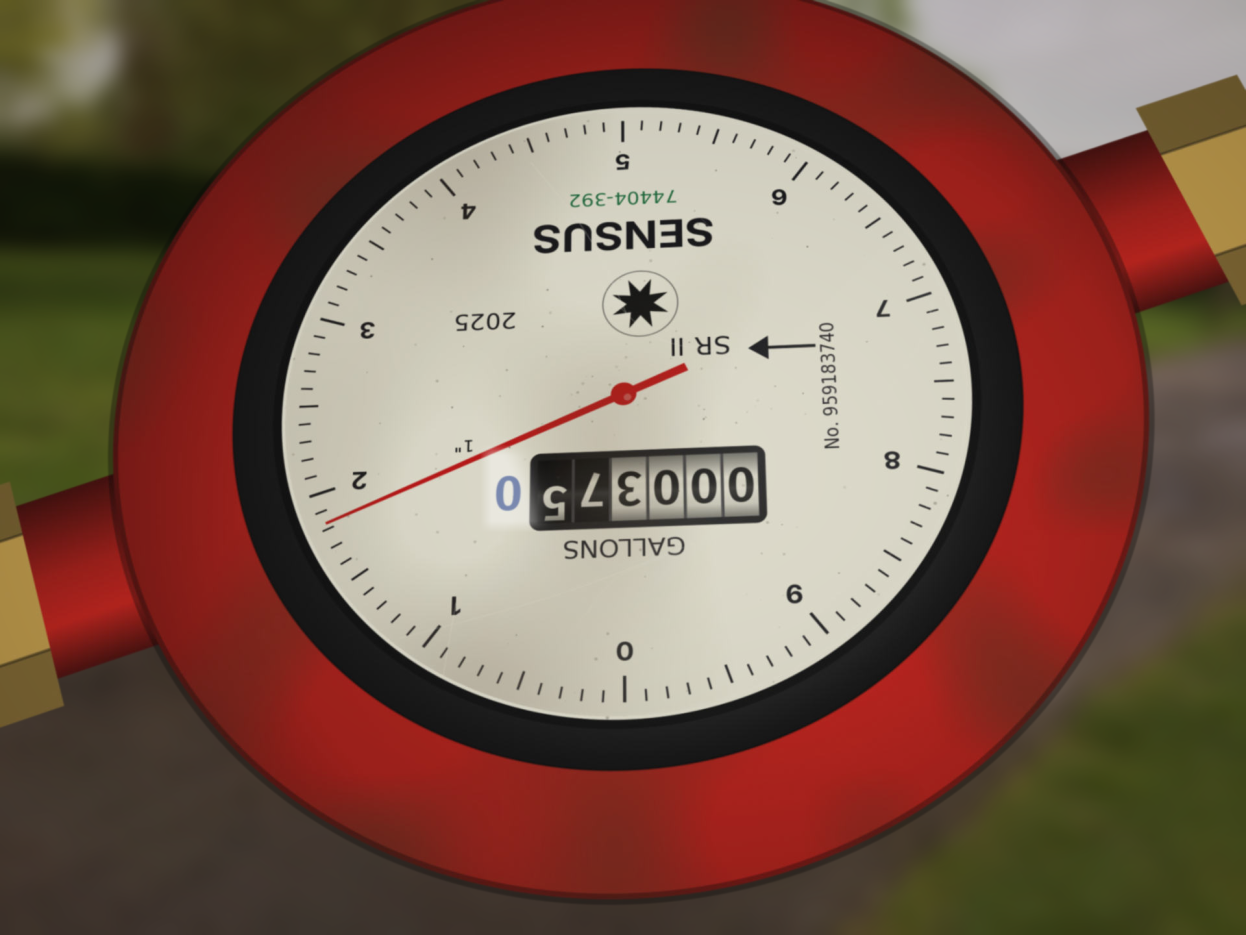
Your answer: 3751.8 gal
